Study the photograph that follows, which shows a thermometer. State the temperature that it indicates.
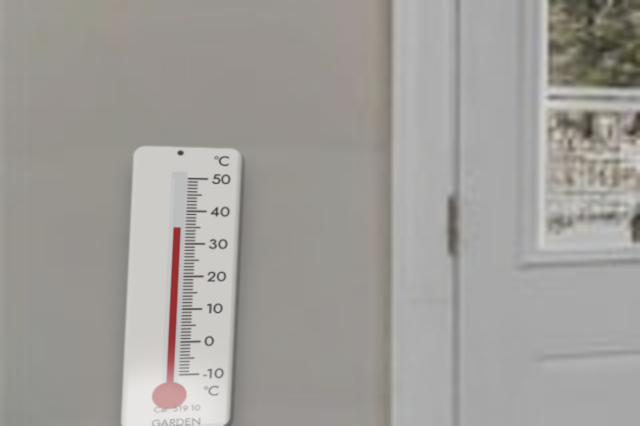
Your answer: 35 °C
